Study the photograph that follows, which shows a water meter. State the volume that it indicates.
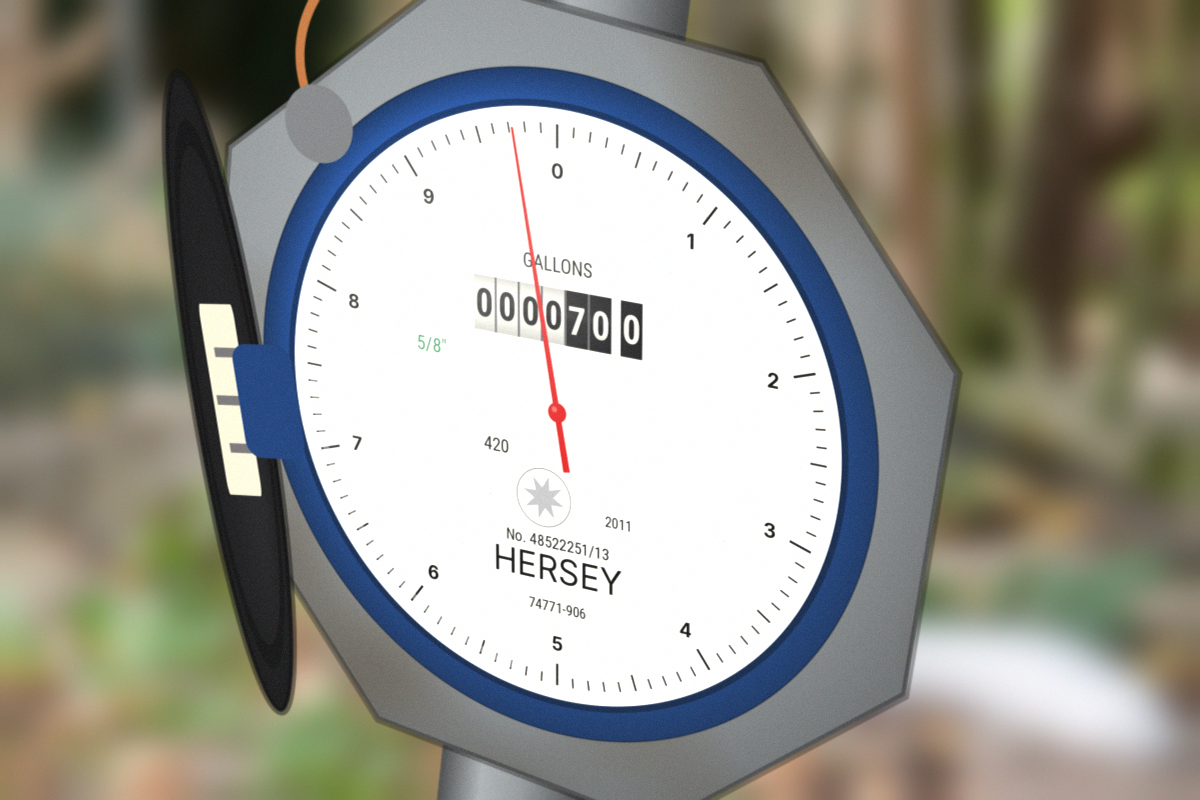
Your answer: 699.7 gal
